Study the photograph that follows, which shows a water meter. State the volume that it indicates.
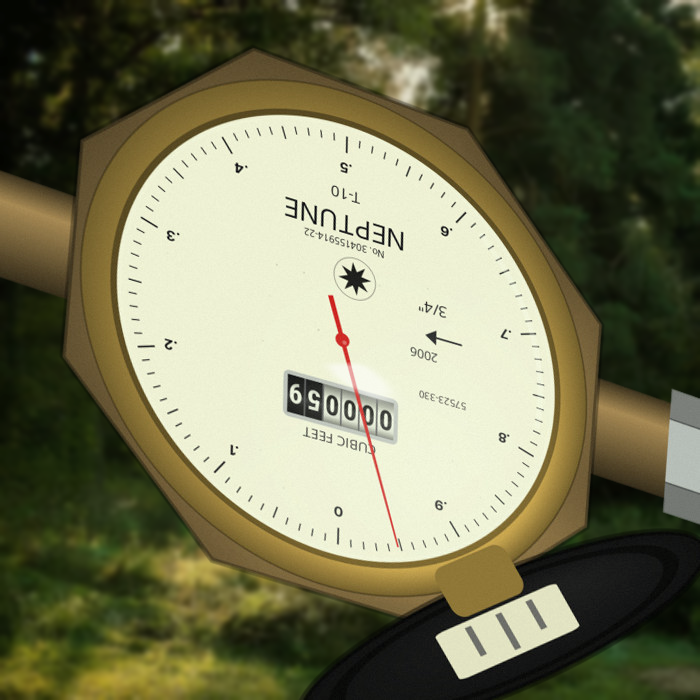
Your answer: 58.95 ft³
